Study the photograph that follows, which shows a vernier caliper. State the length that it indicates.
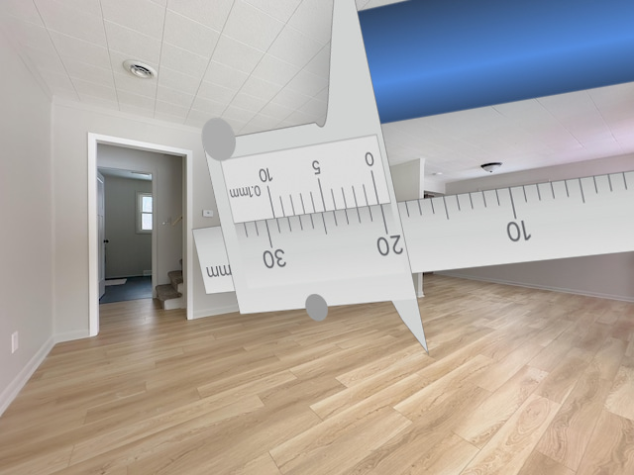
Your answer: 20.2 mm
